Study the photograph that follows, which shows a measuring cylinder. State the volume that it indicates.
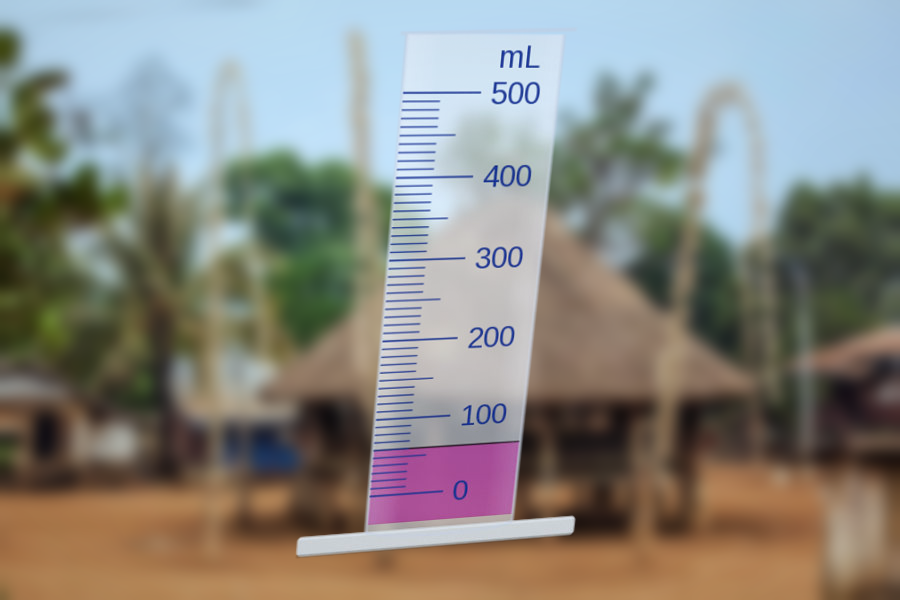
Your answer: 60 mL
